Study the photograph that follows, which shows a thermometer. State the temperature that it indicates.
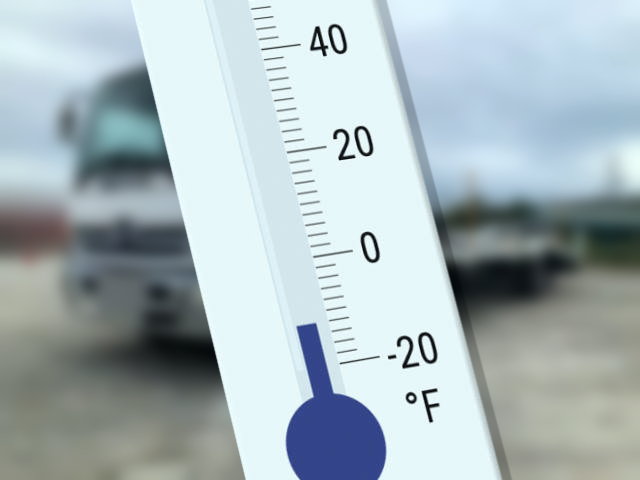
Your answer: -12 °F
